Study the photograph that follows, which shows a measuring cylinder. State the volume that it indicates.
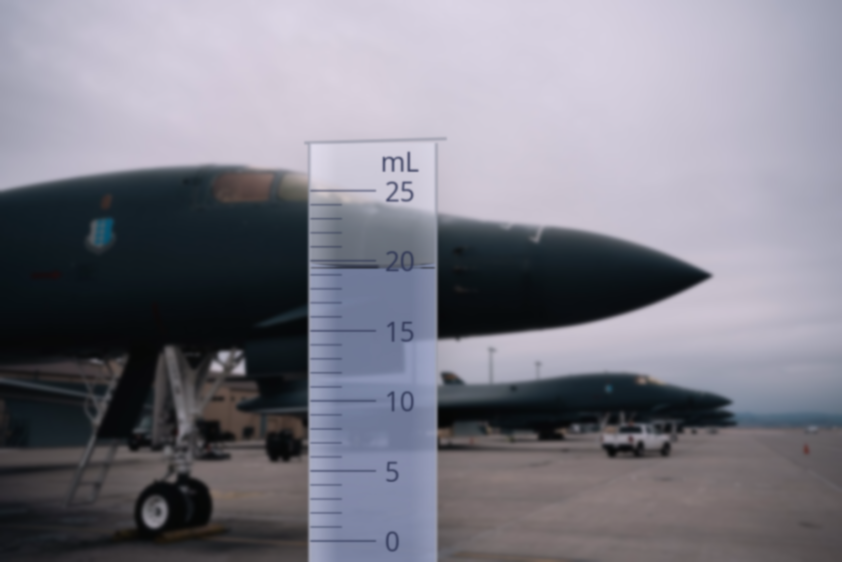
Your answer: 19.5 mL
